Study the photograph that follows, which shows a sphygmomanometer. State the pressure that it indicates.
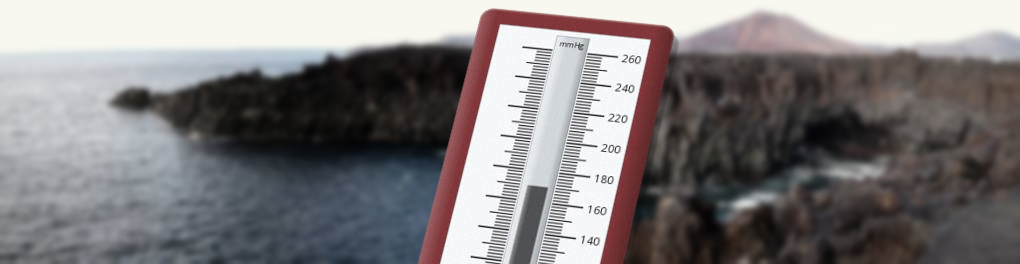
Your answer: 170 mmHg
